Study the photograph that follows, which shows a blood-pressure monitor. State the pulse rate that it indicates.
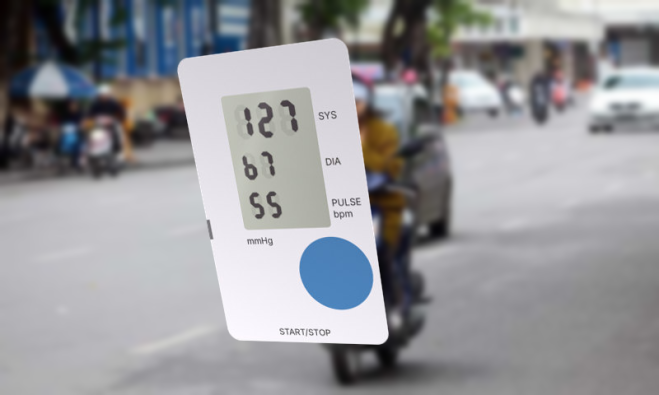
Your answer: 55 bpm
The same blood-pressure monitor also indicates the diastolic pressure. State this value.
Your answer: 67 mmHg
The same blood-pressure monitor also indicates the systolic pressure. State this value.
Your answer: 127 mmHg
